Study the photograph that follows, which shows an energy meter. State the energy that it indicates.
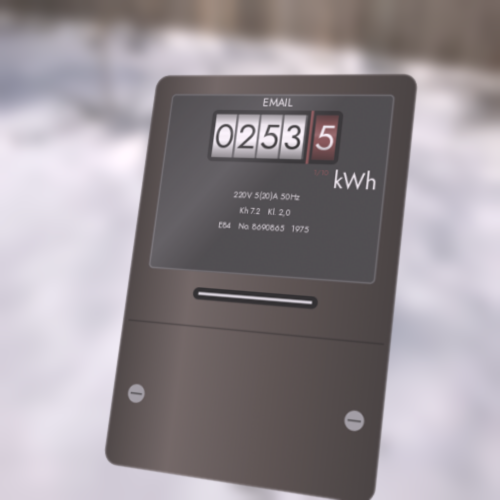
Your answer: 253.5 kWh
